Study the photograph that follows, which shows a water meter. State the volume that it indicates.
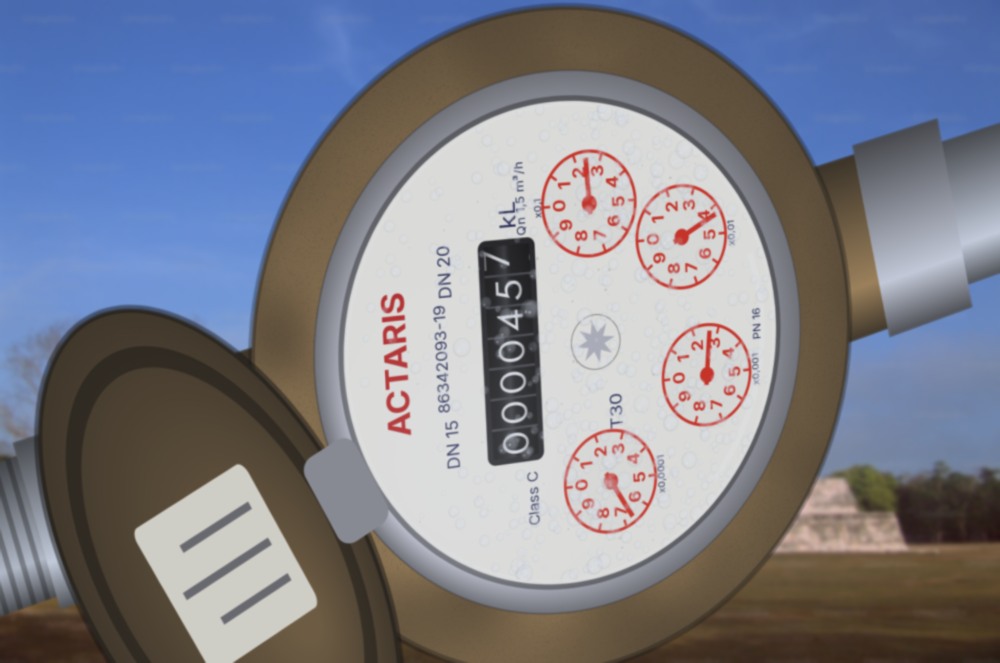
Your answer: 457.2426 kL
